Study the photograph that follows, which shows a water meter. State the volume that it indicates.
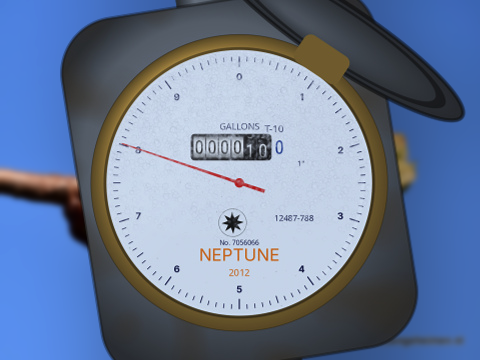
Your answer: 98.0 gal
